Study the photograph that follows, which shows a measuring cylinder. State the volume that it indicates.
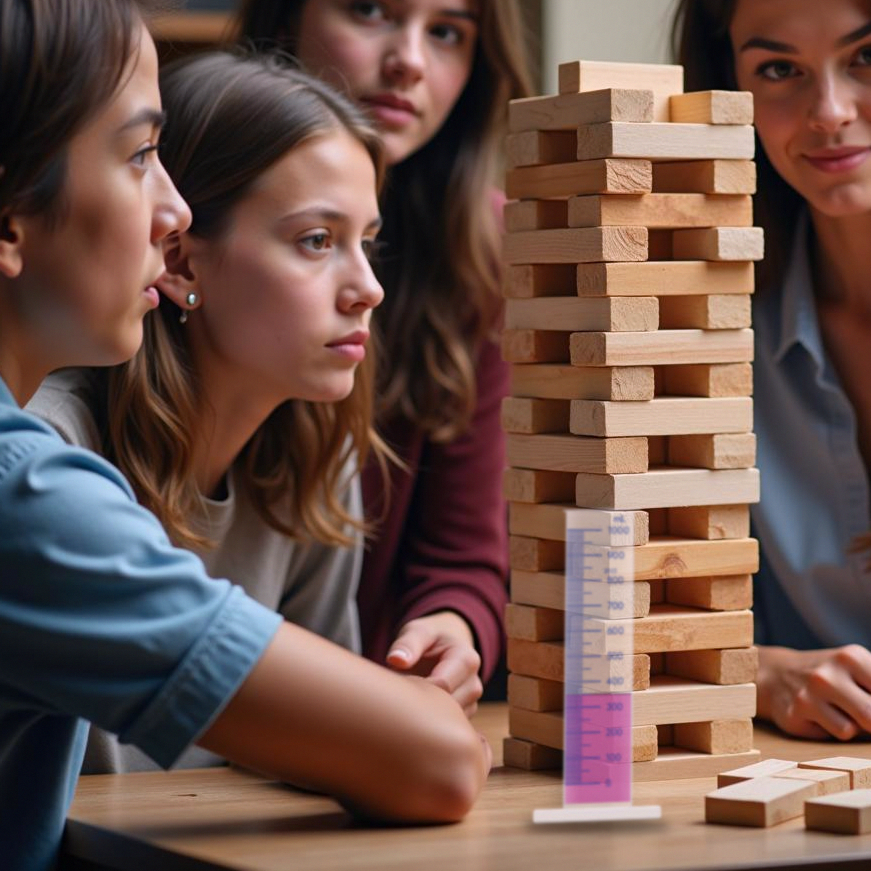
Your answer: 350 mL
